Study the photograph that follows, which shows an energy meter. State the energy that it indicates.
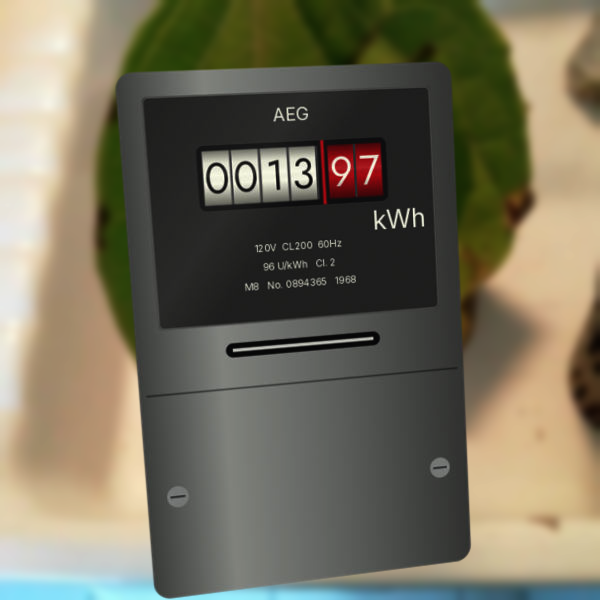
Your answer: 13.97 kWh
